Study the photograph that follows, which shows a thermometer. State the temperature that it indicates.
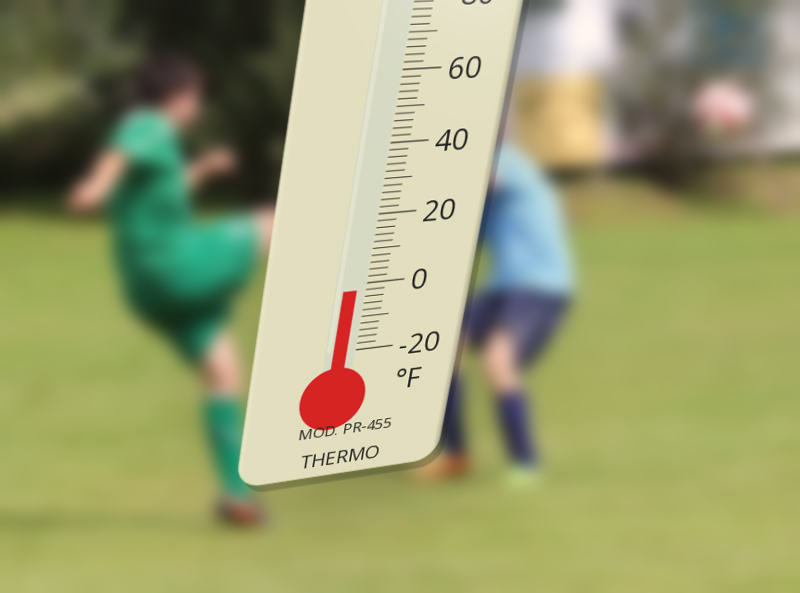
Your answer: -2 °F
